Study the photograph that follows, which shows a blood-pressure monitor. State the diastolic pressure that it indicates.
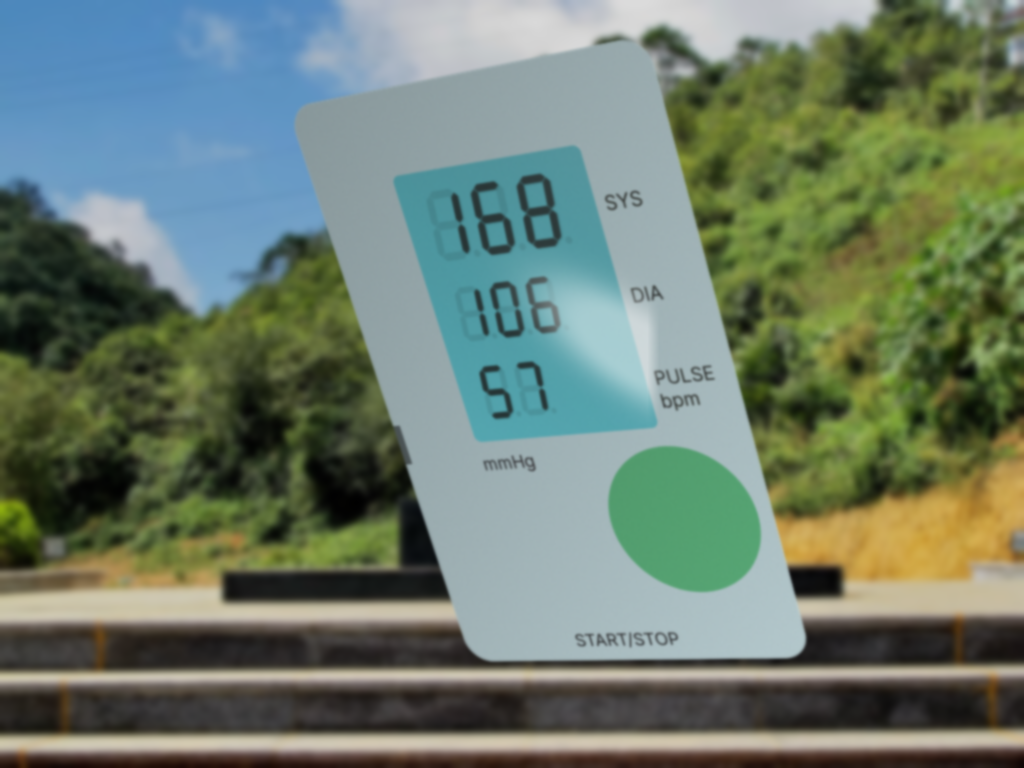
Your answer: 106 mmHg
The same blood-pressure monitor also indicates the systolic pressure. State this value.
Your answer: 168 mmHg
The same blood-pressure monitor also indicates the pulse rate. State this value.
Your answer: 57 bpm
